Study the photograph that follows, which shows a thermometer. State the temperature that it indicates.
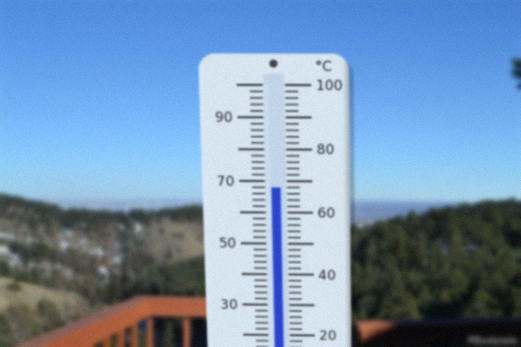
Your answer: 68 °C
